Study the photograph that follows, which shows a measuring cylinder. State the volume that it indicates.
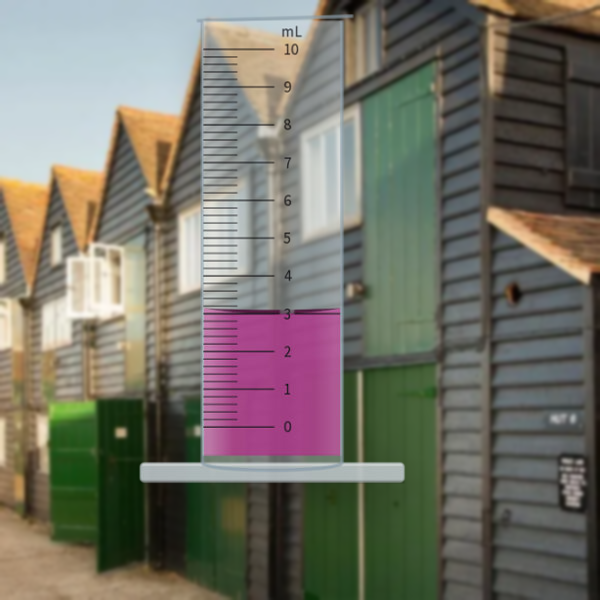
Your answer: 3 mL
